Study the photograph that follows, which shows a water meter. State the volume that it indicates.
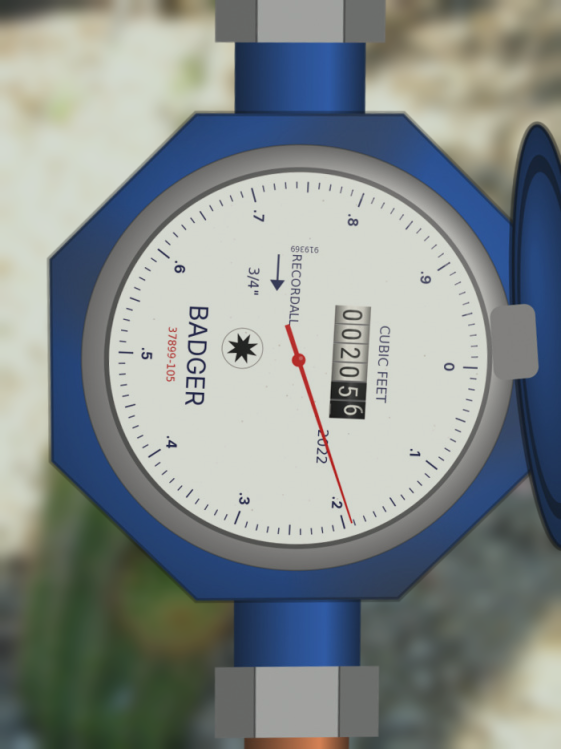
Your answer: 2056.19 ft³
